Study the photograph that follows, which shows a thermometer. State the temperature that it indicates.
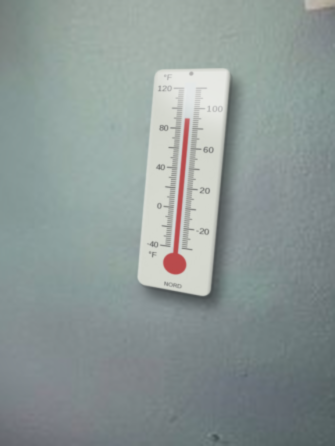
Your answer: 90 °F
